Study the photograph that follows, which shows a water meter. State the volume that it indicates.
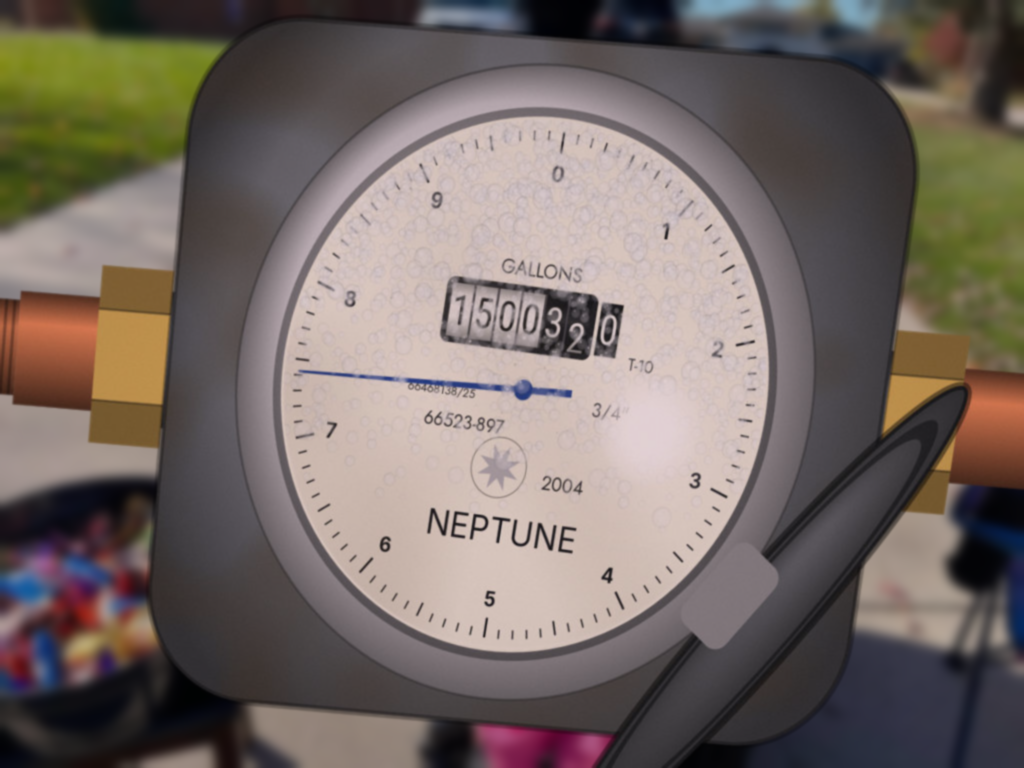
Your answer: 1500317.4 gal
